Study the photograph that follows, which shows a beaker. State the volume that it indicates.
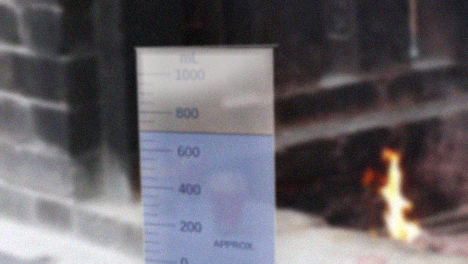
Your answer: 700 mL
